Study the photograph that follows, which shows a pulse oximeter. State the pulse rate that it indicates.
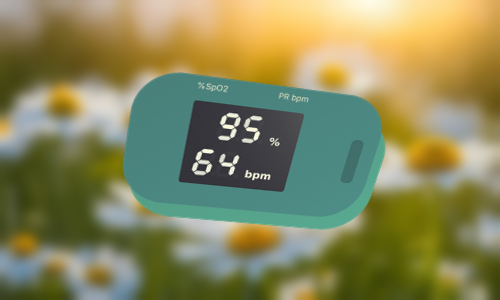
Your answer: 64 bpm
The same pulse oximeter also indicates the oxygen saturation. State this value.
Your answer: 95 %
